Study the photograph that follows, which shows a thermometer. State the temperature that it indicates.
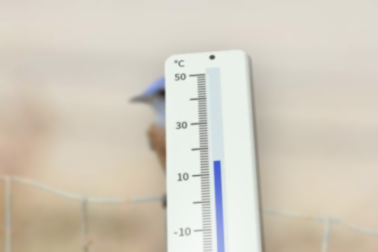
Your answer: 15 °C
